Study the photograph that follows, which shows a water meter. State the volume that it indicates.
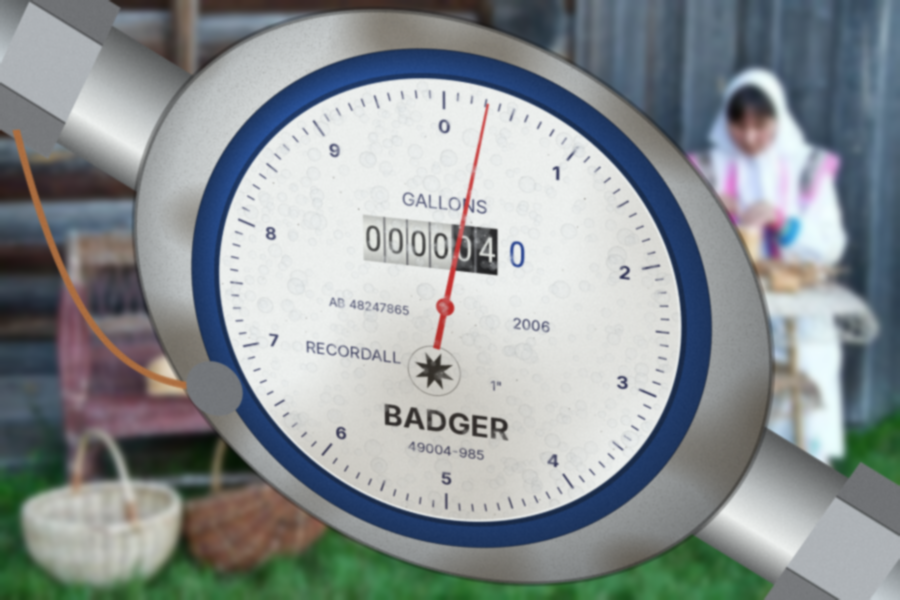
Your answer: 40.3 gal
